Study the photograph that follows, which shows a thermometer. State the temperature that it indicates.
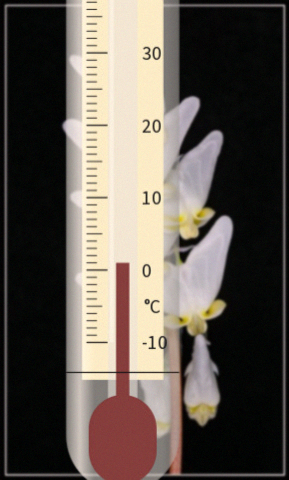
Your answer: 1 °C
